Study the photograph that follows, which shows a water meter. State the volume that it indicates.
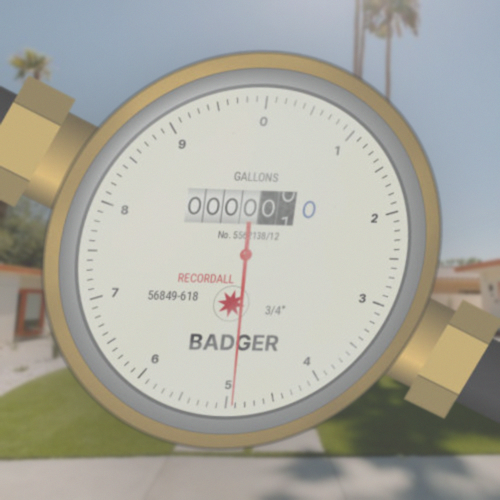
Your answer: 4.9 gal
